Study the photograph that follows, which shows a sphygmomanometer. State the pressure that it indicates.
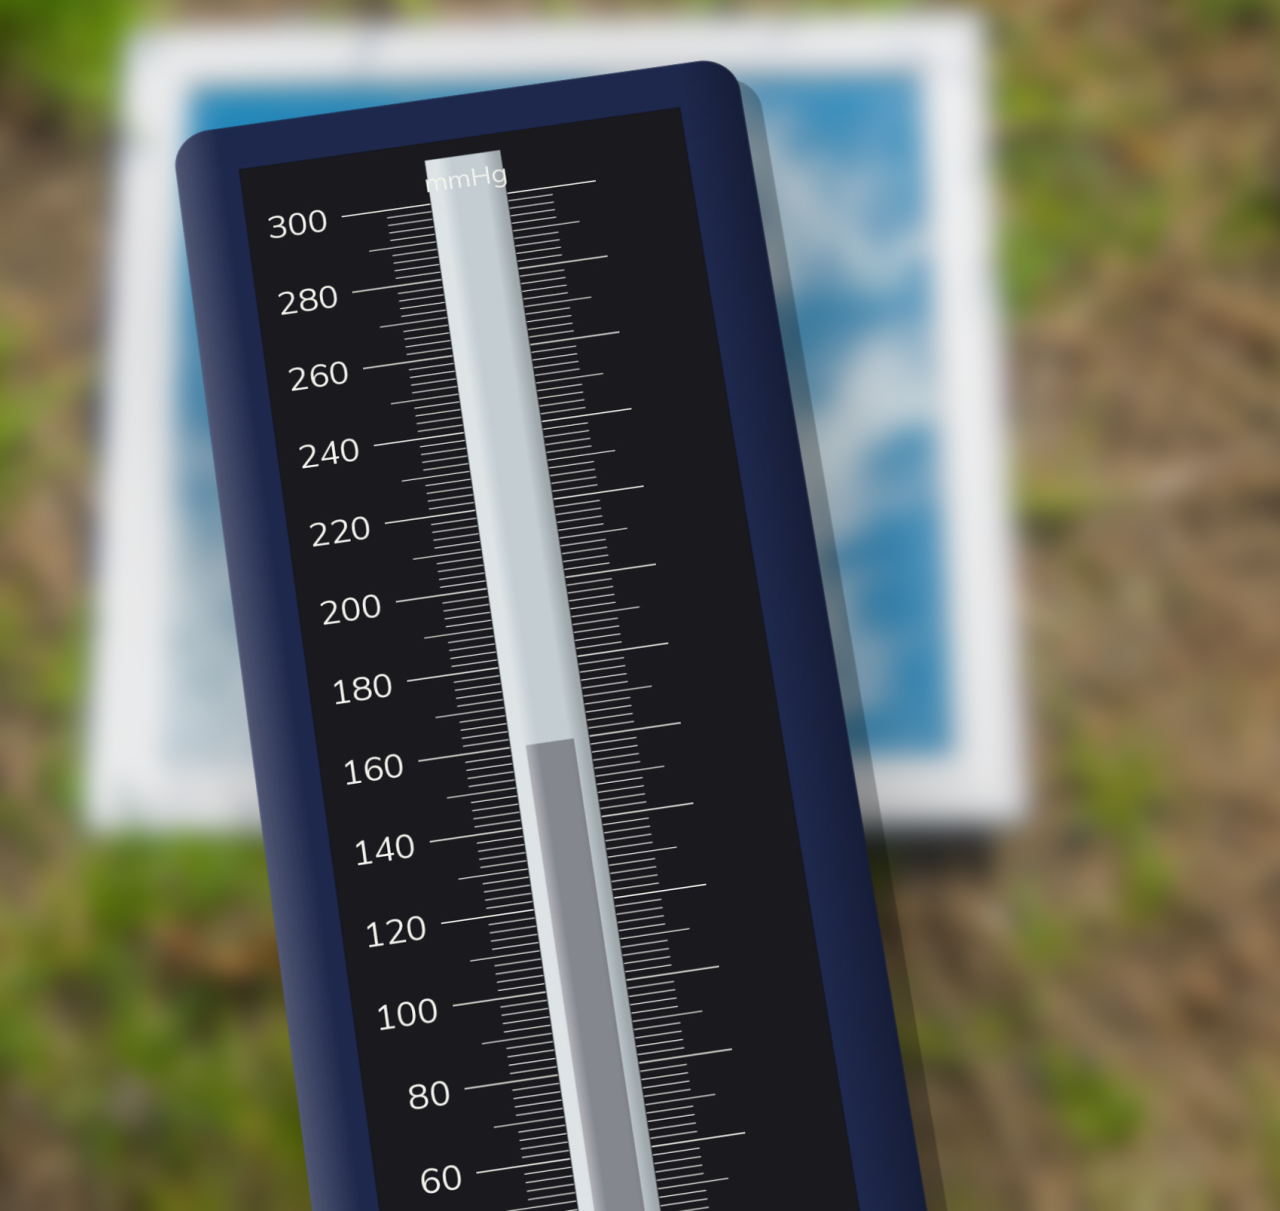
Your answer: 160 mmHg
